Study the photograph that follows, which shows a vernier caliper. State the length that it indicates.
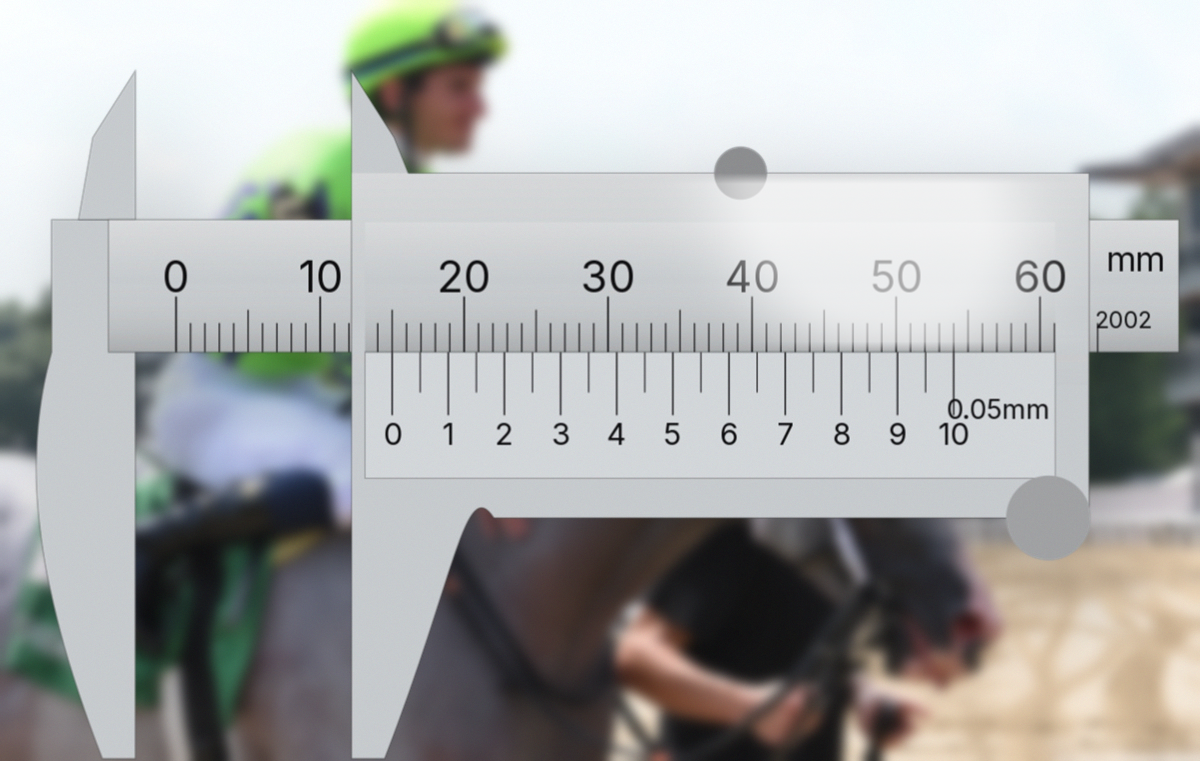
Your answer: 15.0 mm
